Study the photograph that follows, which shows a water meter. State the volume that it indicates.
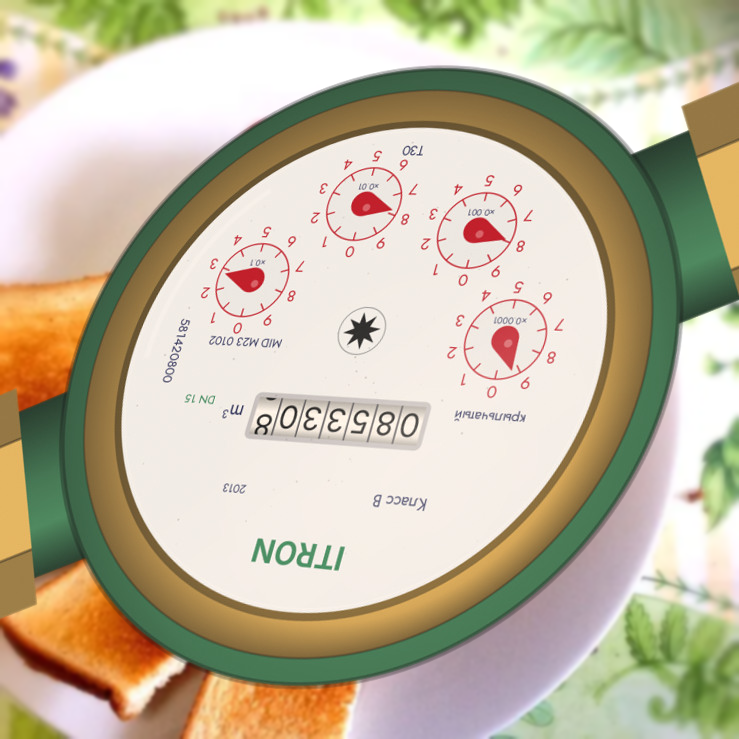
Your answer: 853308.2779 m³
